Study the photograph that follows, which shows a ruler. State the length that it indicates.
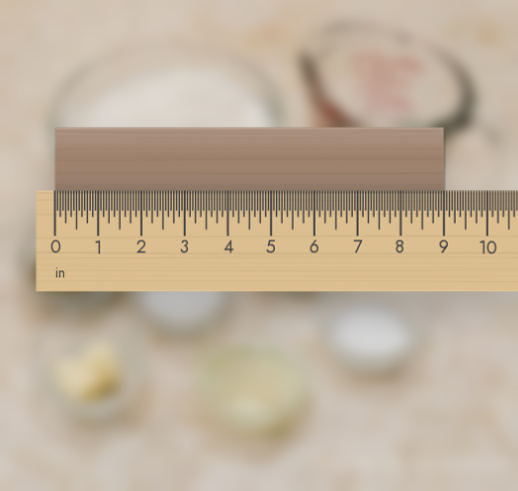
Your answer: 9 in
